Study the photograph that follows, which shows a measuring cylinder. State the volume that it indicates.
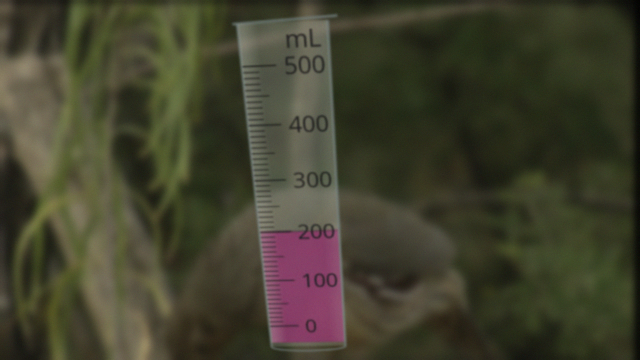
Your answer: 200 mL
